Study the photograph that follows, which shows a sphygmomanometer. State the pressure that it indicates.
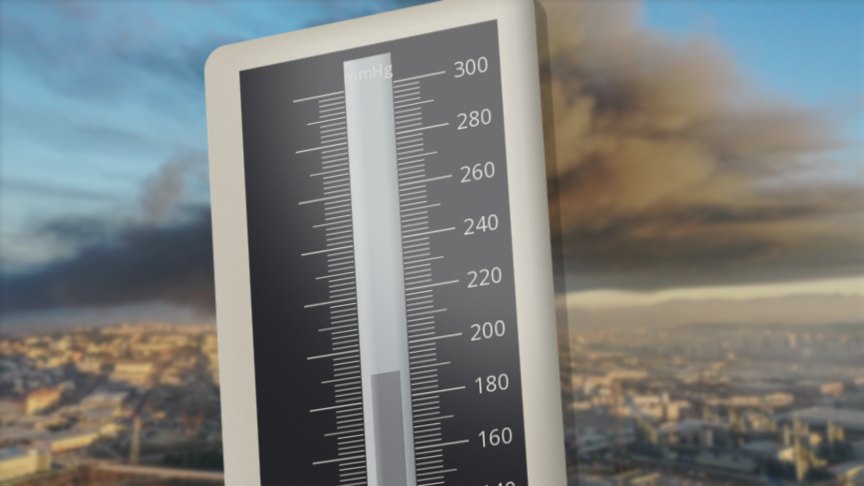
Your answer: 190 mmHg
